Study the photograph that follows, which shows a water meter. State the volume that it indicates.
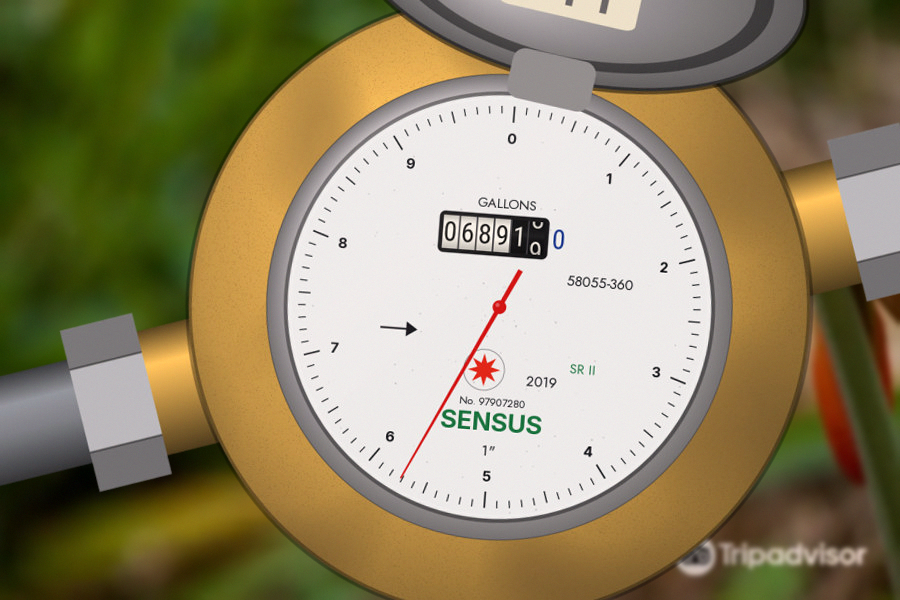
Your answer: 689185.7 gal
